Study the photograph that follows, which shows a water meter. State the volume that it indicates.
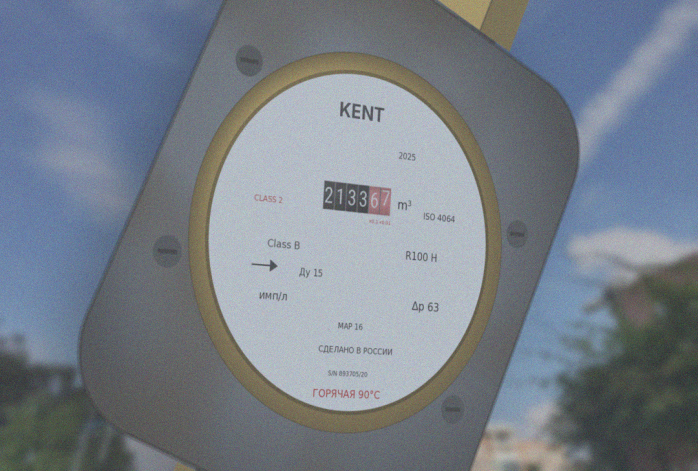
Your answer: 2133.67 m³
